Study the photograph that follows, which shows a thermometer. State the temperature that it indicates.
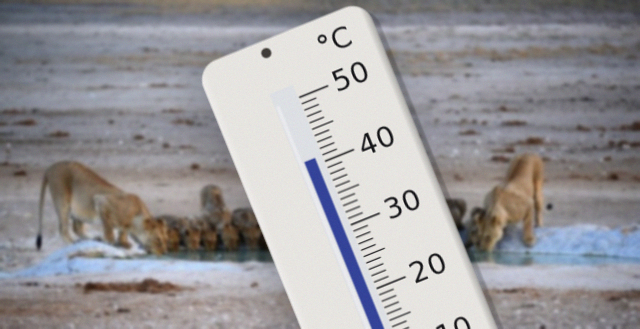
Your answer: 41 °C
